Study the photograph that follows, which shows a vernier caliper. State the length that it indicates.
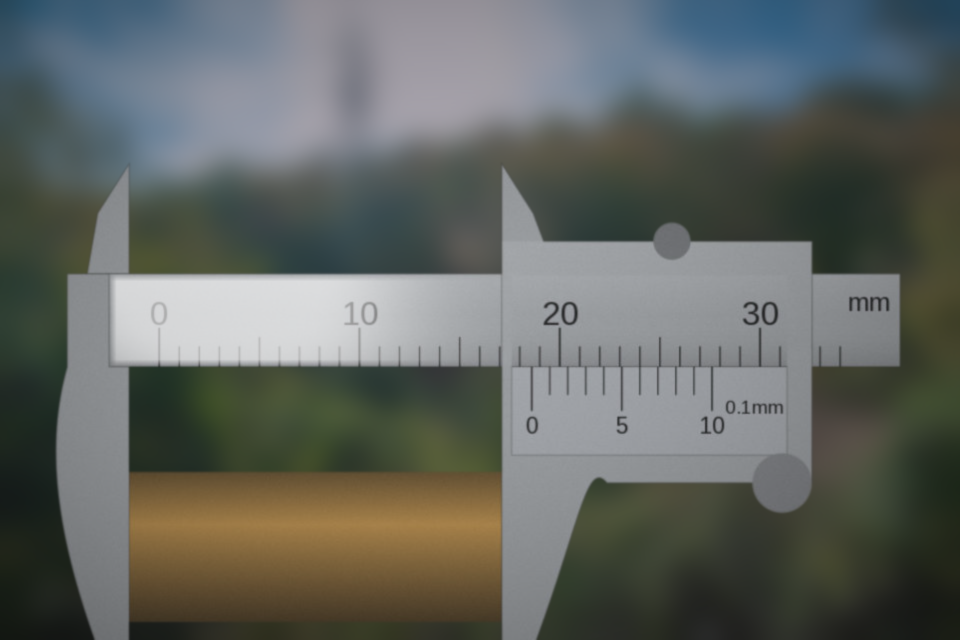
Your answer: 18.6 mm
